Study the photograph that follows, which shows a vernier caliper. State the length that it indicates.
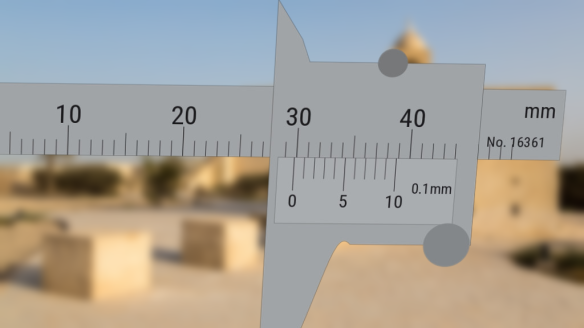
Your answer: 29.8 mm
